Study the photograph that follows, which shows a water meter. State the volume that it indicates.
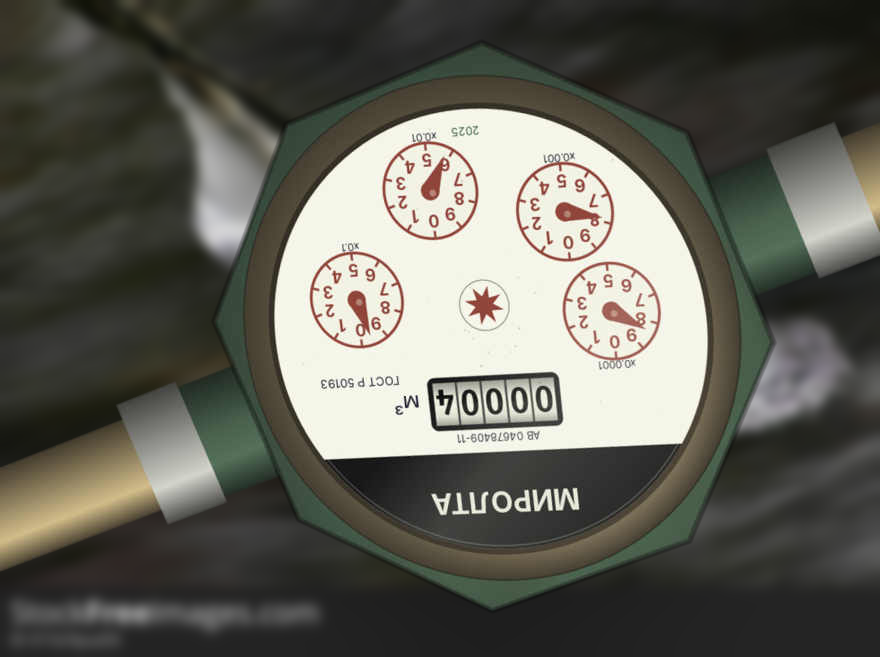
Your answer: 3.9578 m³
